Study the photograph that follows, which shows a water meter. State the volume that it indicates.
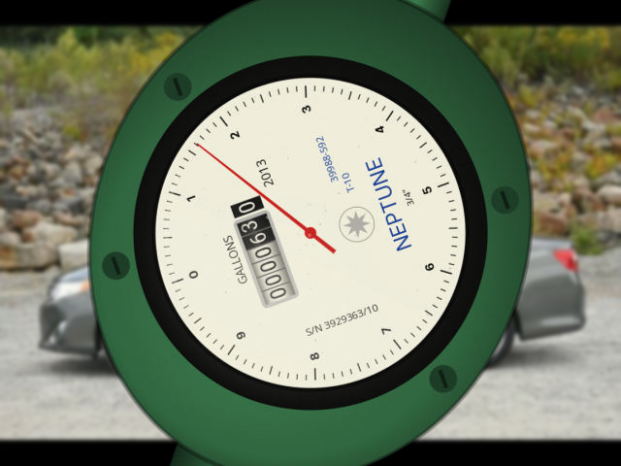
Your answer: 631.6 gal
